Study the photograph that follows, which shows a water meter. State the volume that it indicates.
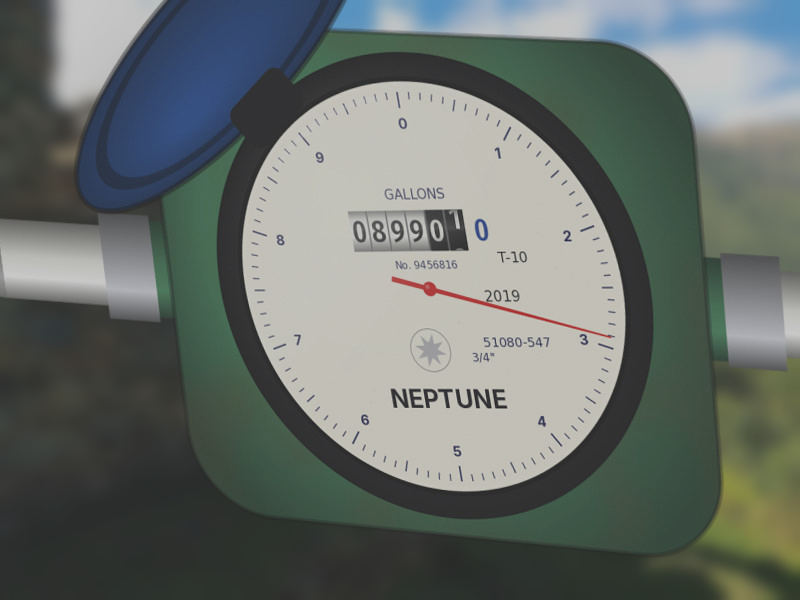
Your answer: 899012.9 gal
